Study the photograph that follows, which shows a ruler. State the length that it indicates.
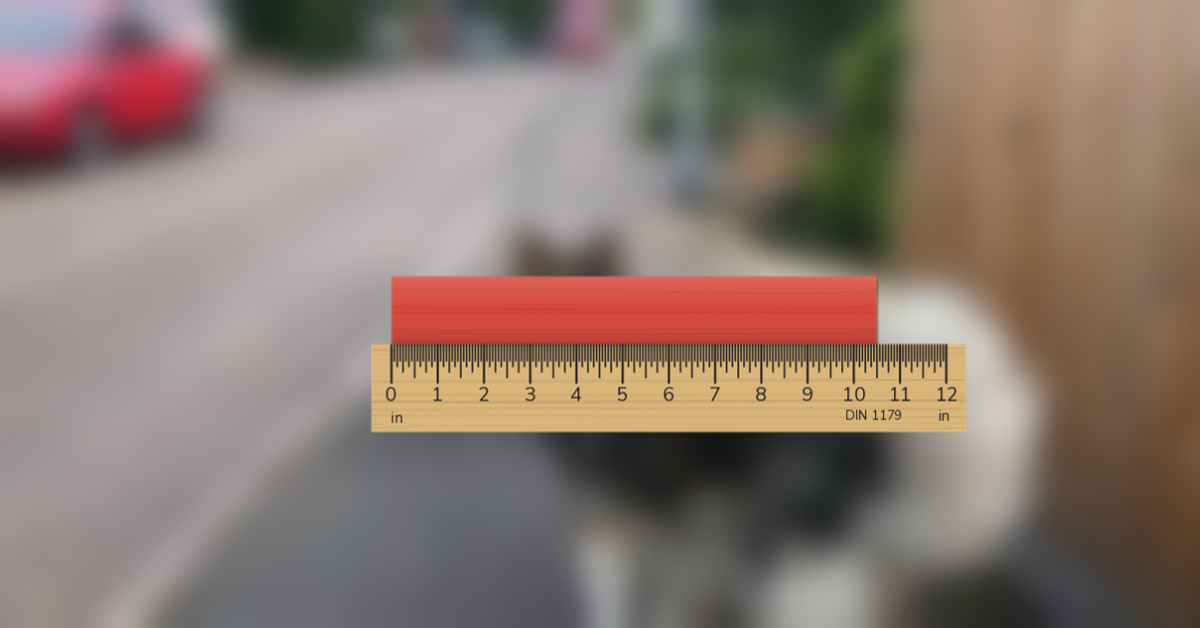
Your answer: 10.5 in
